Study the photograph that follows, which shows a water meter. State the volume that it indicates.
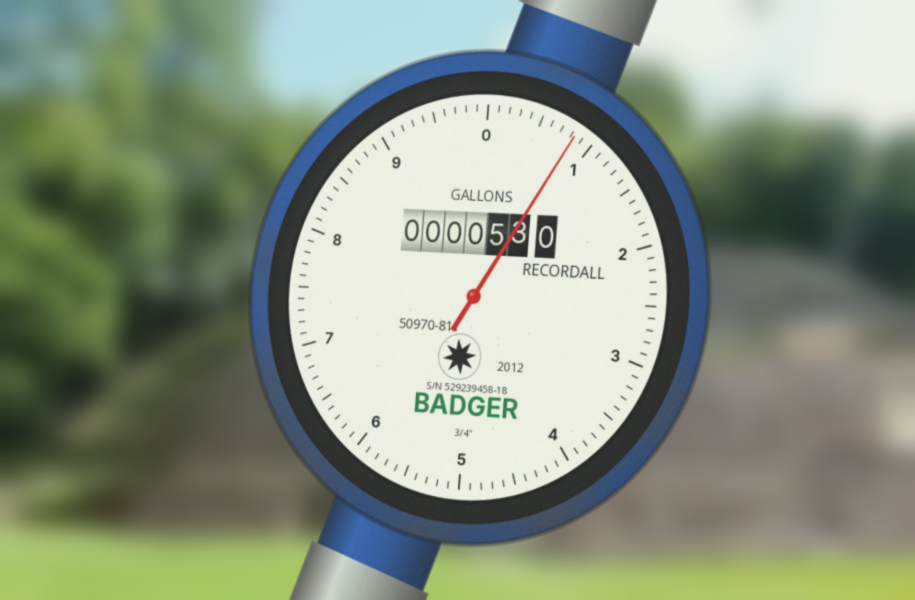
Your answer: 530.8 gal
